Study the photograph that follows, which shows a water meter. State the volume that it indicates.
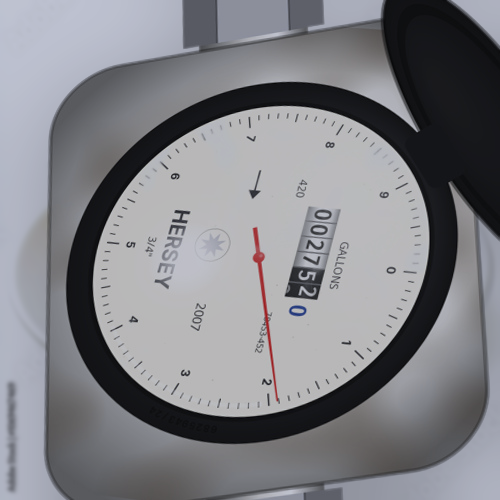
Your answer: 27521.9 gal
